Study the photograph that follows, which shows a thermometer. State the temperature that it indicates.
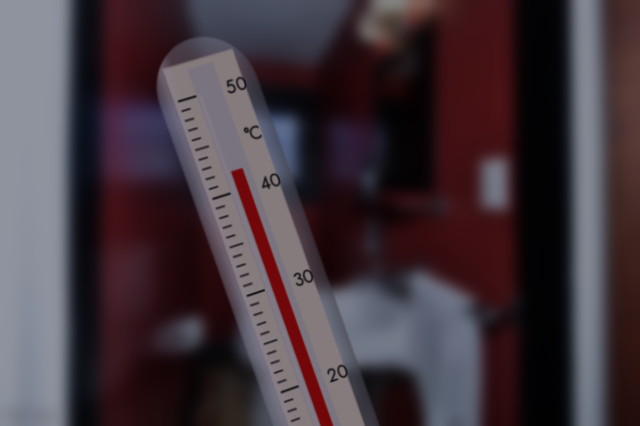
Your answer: 42 °C
